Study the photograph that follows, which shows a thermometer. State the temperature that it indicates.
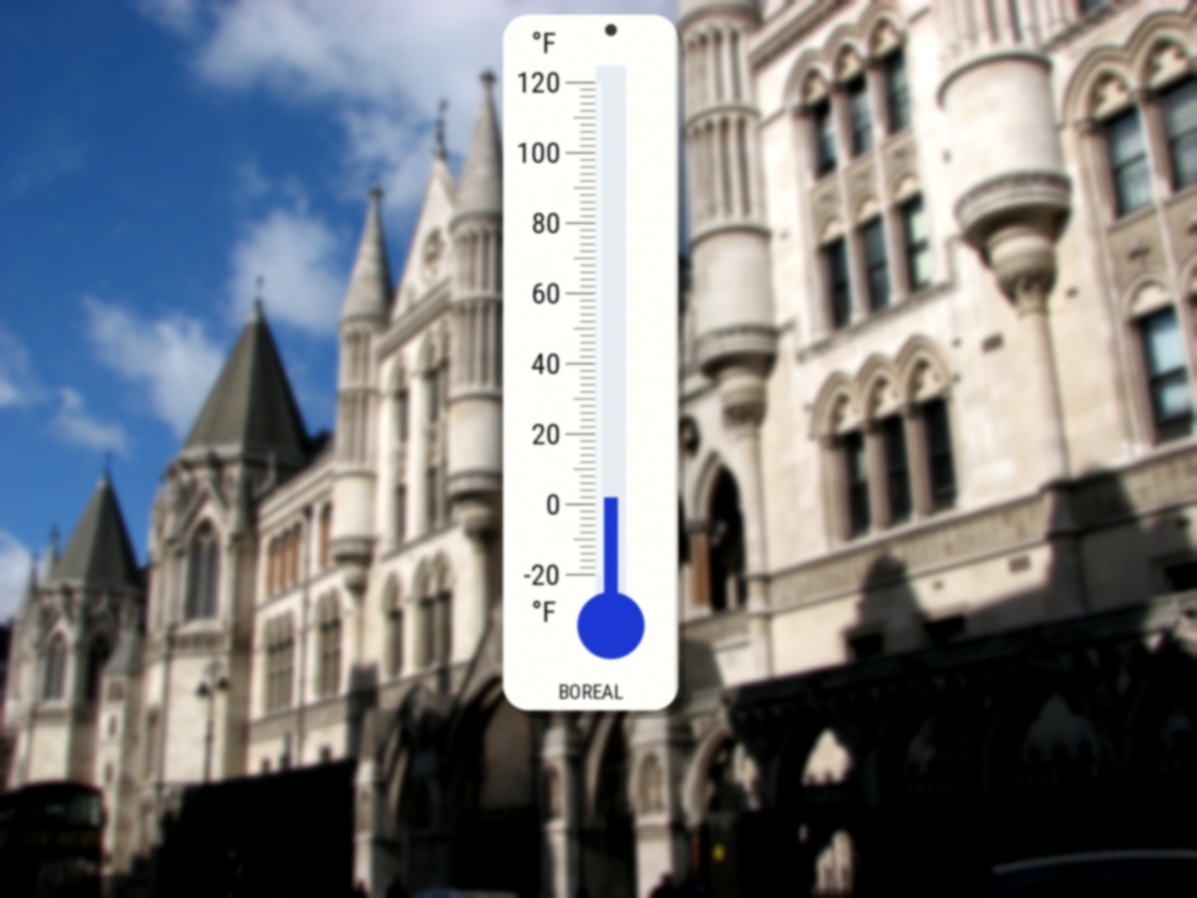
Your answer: 2 °F
